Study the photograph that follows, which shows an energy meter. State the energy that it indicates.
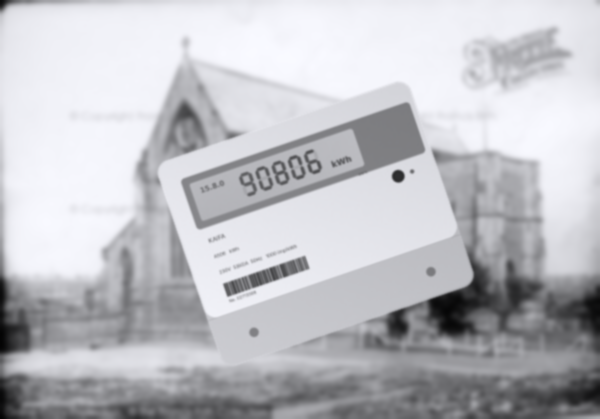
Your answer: 90806 kWh
